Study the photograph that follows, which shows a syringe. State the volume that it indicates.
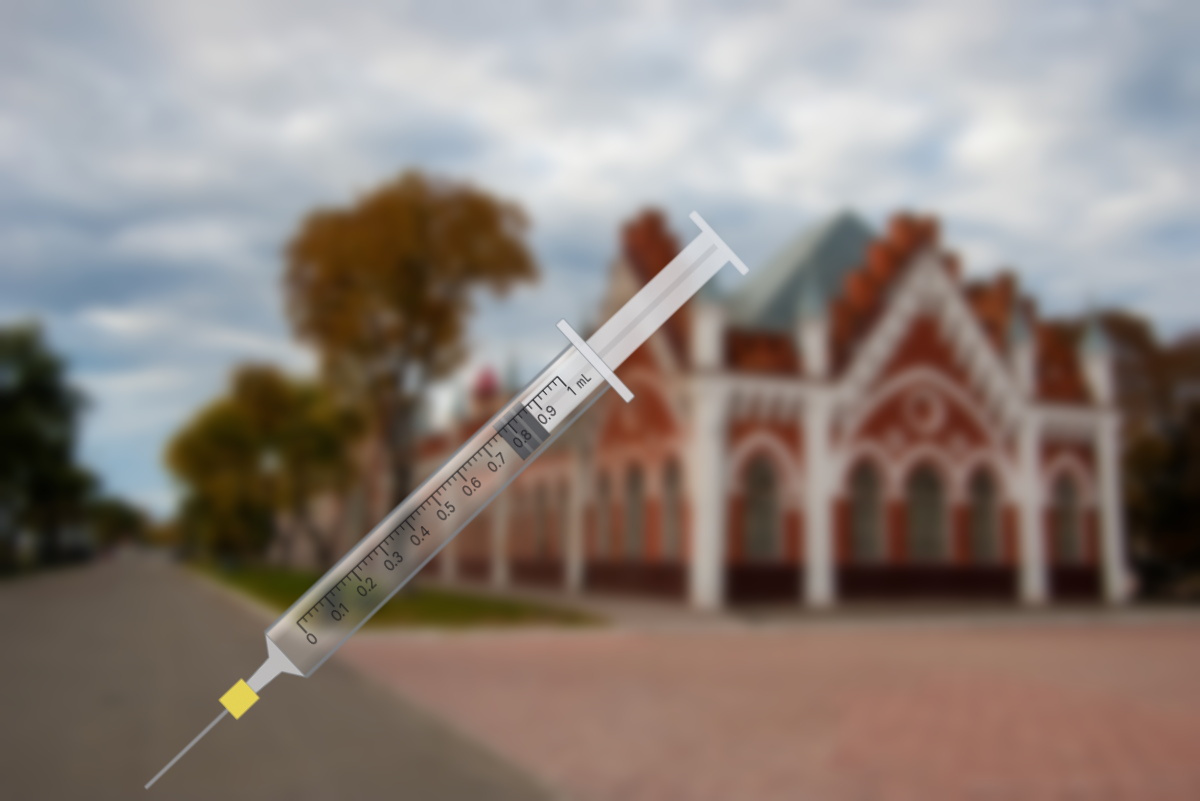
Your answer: 0.76 mL
